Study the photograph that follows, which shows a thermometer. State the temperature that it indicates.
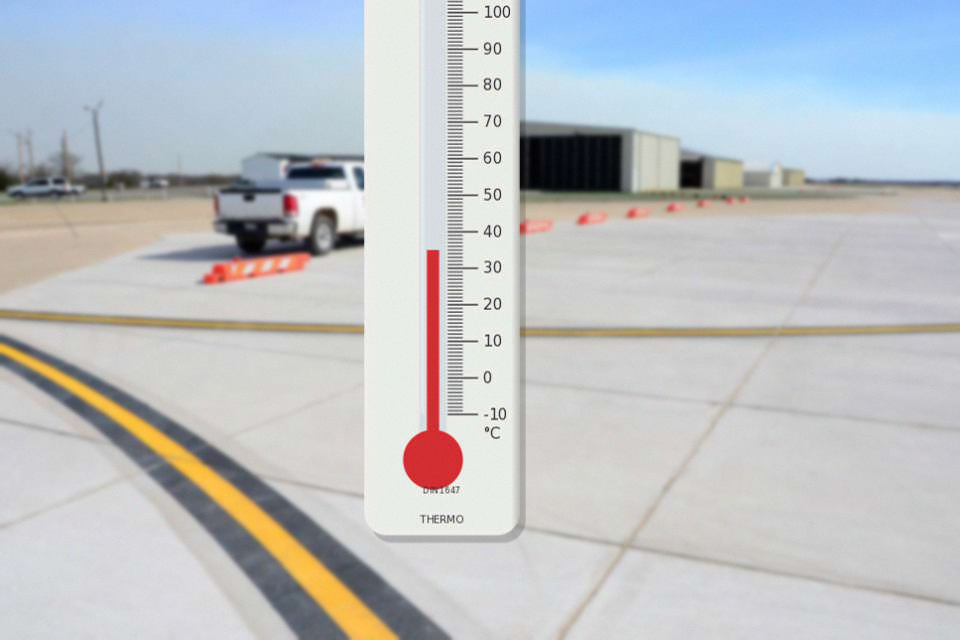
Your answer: 35 °C
